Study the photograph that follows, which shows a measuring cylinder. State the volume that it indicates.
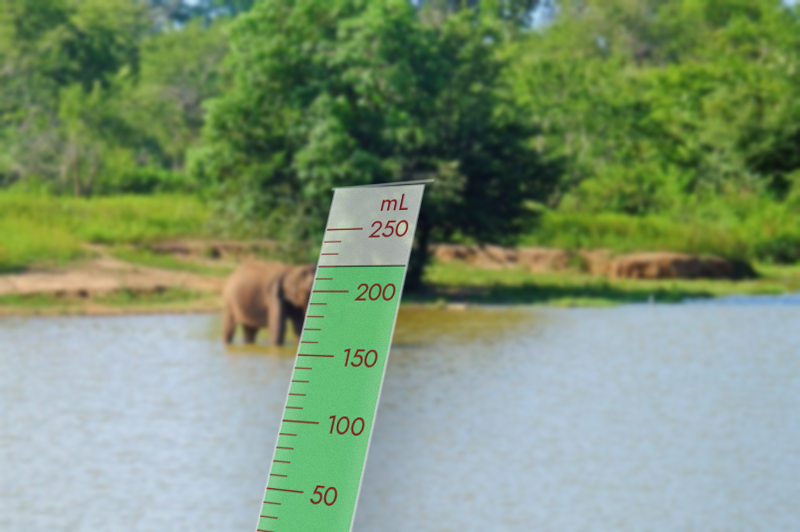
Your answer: 220 mL
